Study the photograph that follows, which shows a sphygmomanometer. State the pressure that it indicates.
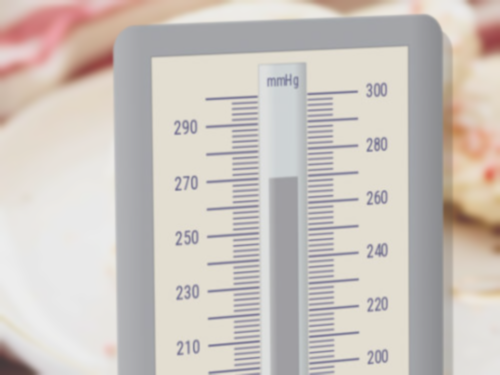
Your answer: 270 mmHg
